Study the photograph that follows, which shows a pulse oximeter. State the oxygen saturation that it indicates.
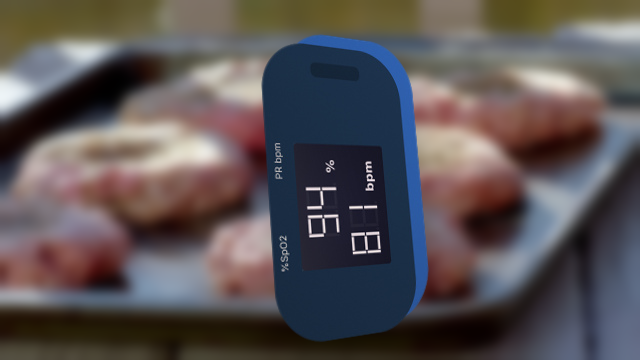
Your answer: 94 %
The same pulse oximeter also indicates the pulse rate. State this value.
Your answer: 81 bpm
